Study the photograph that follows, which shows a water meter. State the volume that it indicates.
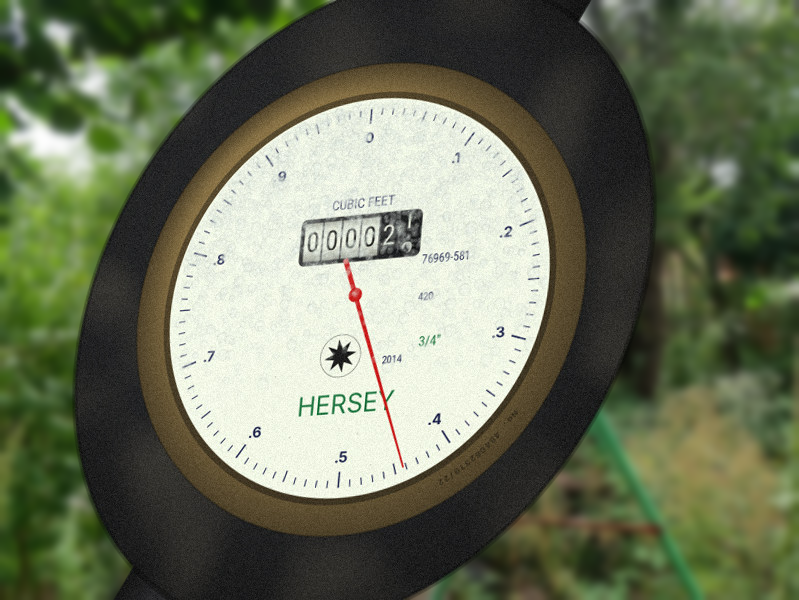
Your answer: 21.44 ft³
